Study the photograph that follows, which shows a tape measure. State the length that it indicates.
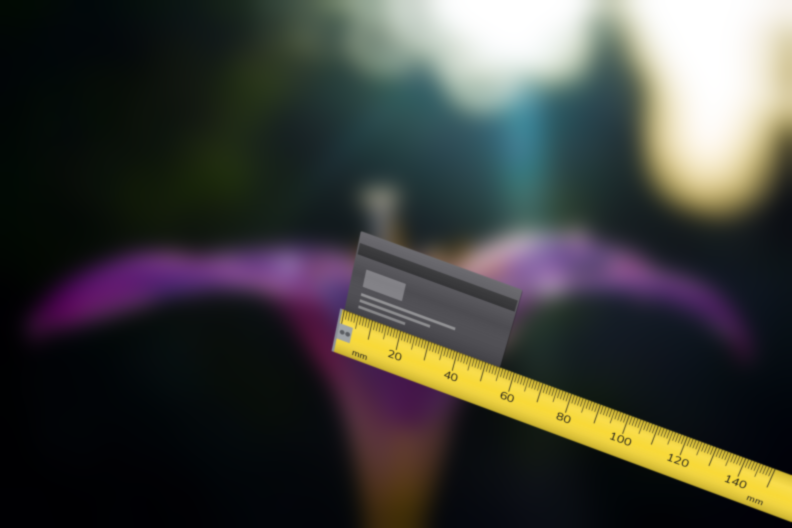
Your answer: 55 mm
